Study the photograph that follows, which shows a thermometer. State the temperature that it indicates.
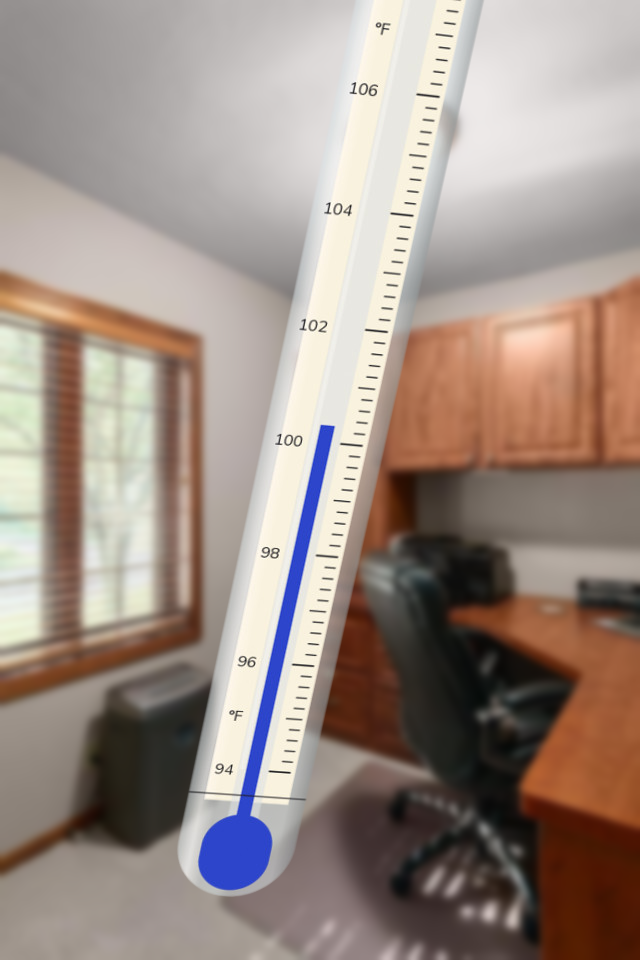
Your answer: 100.3 °F
